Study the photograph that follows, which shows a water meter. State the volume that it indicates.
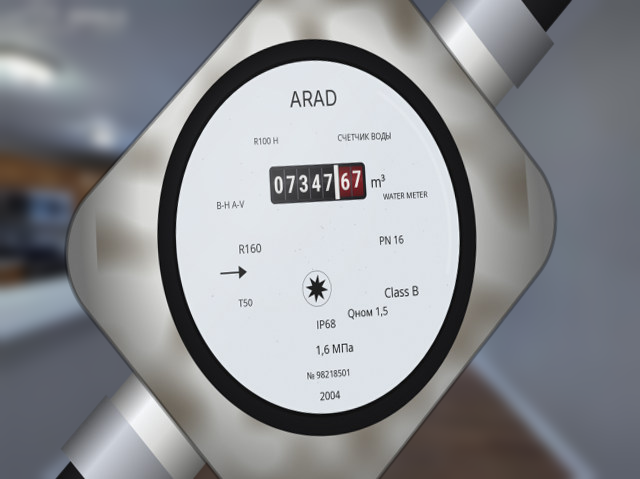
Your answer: 7347.67 m³
